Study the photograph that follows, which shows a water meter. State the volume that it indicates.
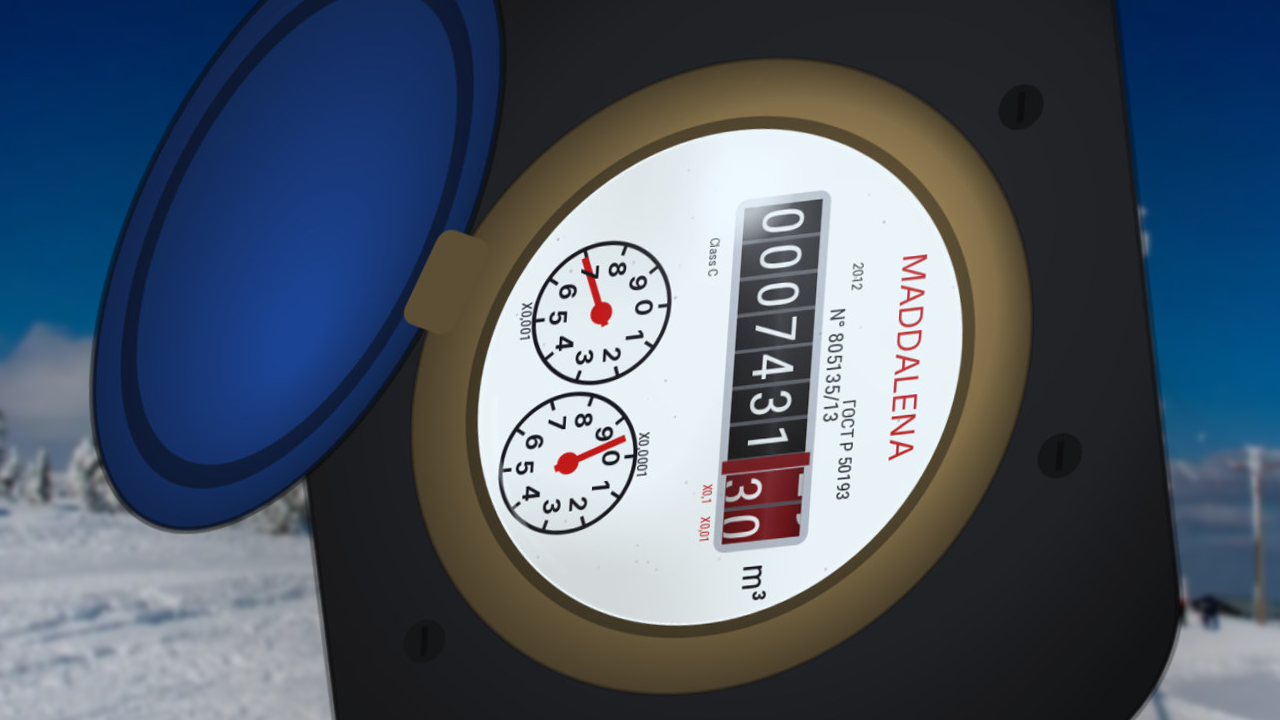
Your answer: 7431.2969 m³
